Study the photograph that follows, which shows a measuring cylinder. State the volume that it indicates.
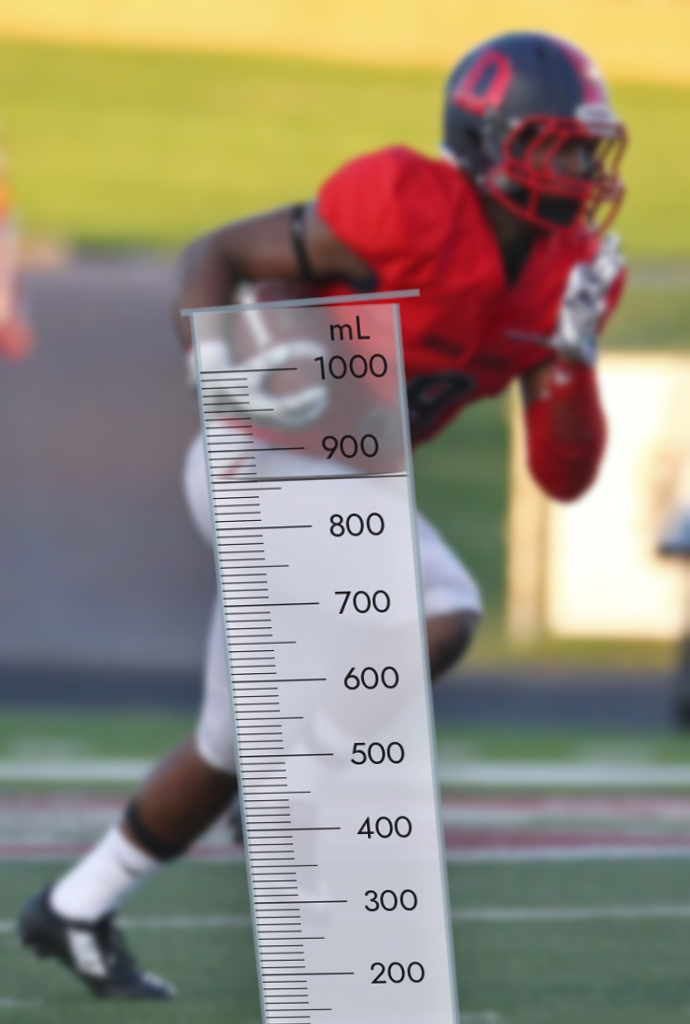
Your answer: 860 mL
